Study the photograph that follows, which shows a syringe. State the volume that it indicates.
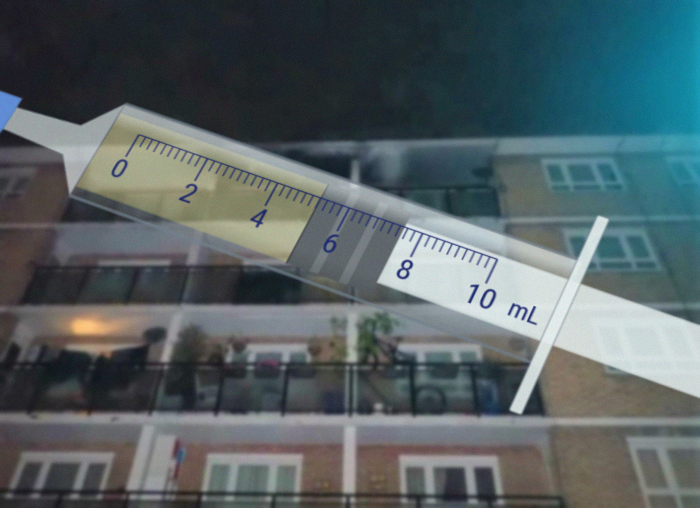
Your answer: 5.2 mL
